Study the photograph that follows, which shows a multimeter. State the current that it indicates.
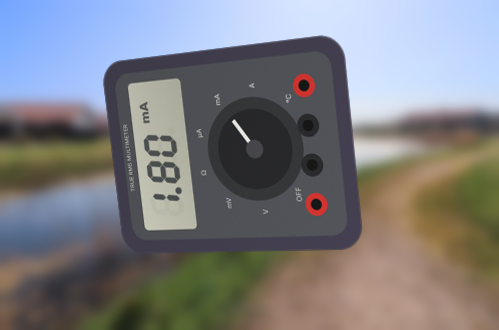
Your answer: 1.80 mA
